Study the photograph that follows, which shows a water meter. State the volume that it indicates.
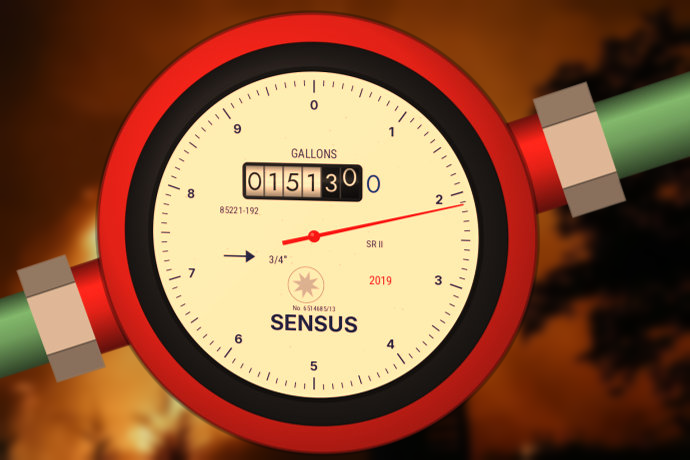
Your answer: 151302.1 gal
